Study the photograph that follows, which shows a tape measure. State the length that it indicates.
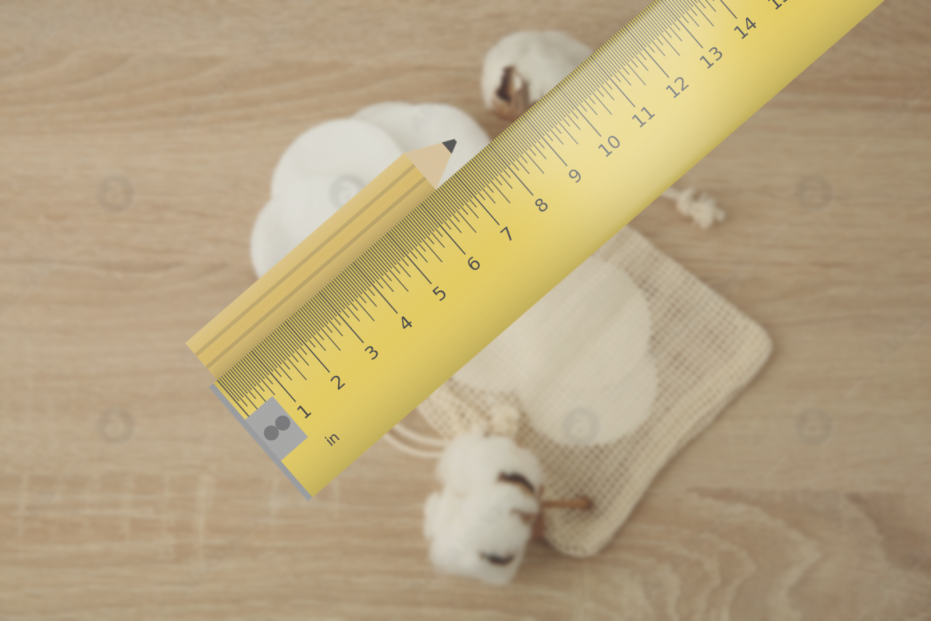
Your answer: 7.5 in
